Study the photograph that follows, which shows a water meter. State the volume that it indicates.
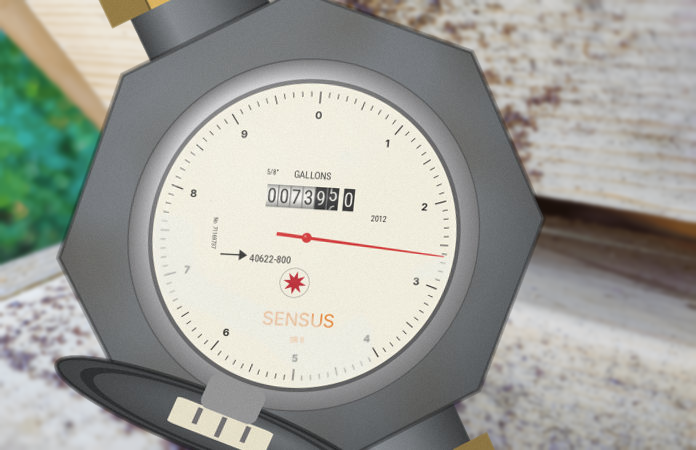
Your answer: 73952.6 gal
